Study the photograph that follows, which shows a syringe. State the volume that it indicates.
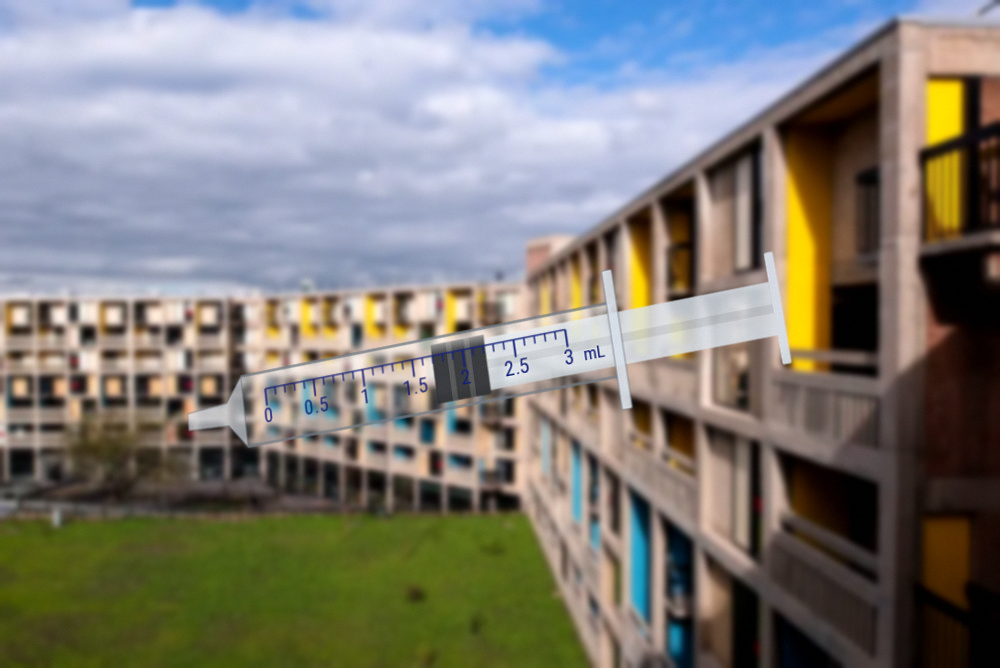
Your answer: 1.7 mL
